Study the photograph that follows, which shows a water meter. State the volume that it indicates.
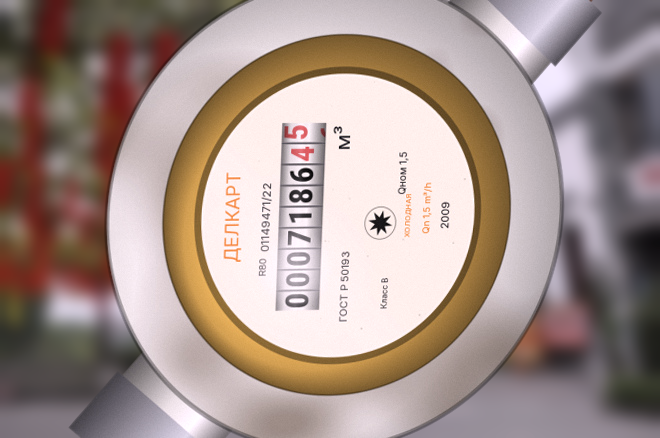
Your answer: 7186.45 m³
